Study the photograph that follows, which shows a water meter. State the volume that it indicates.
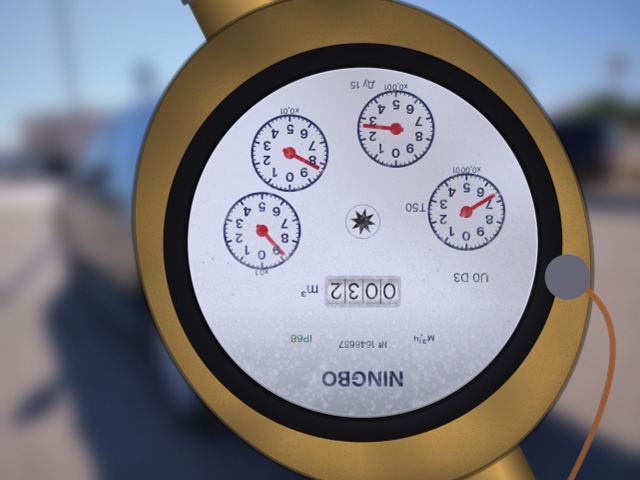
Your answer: 32.8826 m³
